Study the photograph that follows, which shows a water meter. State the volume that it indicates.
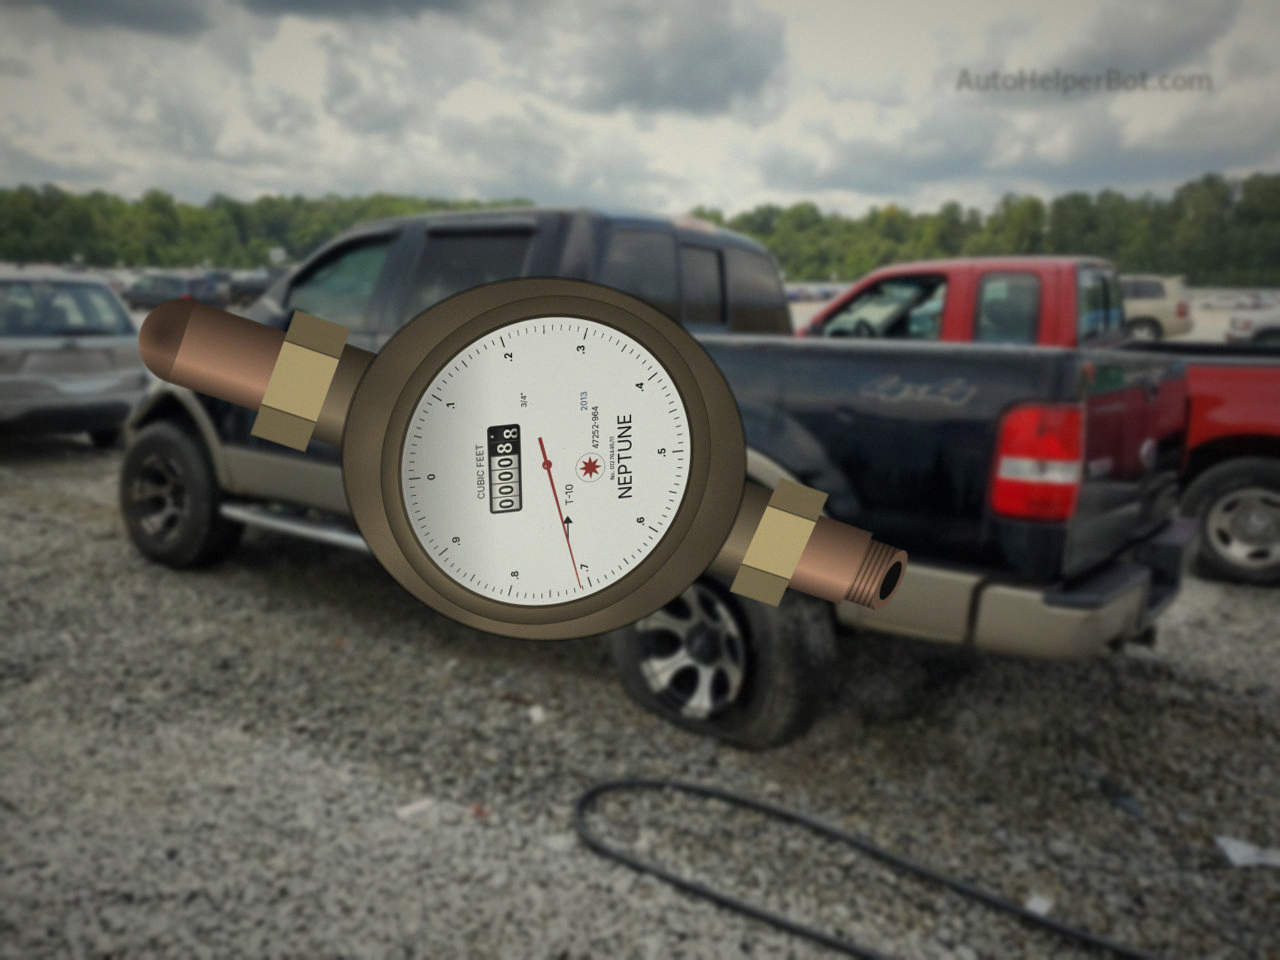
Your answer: 87.71 ft³
